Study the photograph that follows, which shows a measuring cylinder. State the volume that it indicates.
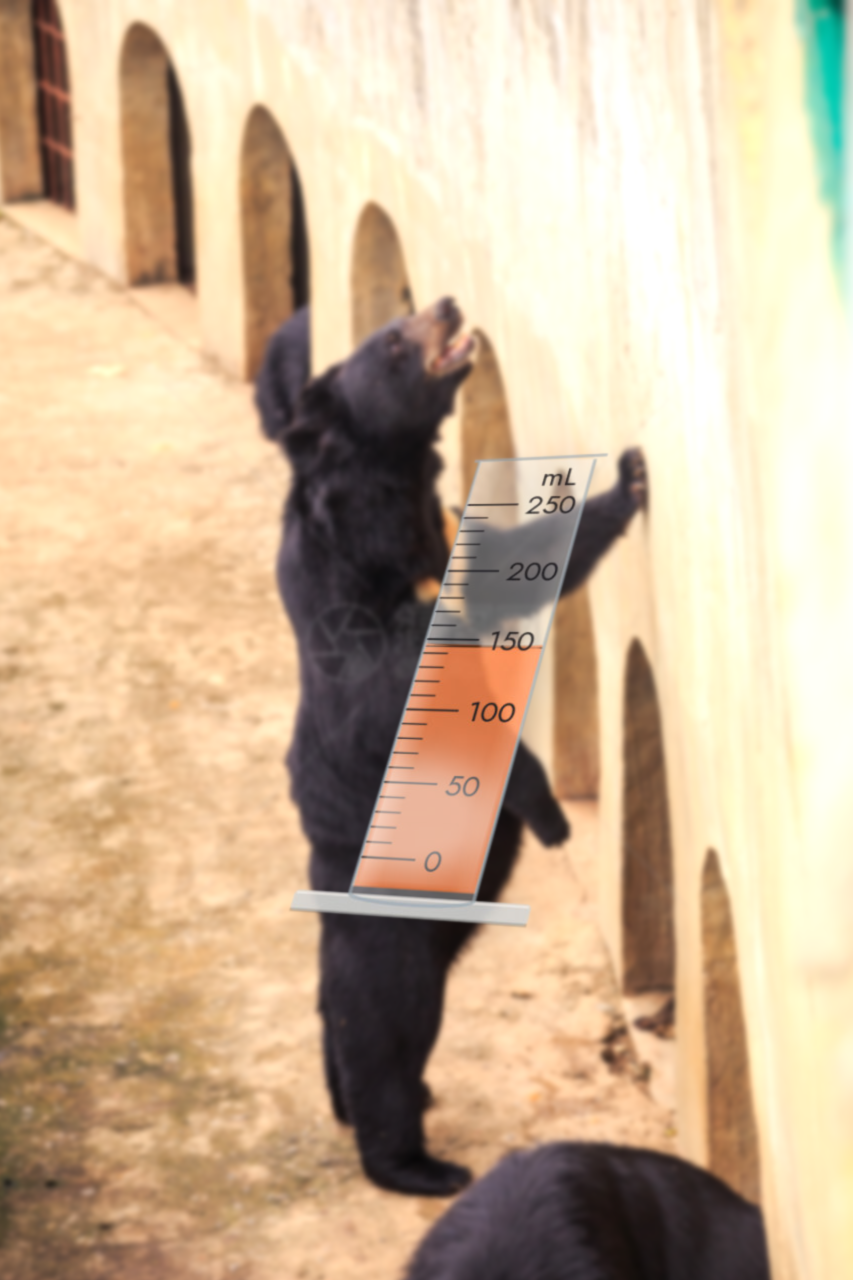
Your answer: 145 mL
